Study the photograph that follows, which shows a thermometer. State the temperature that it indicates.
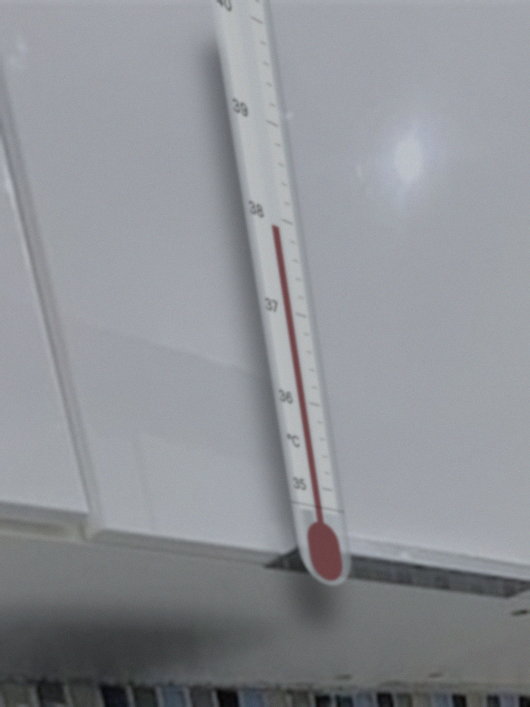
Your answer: 37.9 °C
